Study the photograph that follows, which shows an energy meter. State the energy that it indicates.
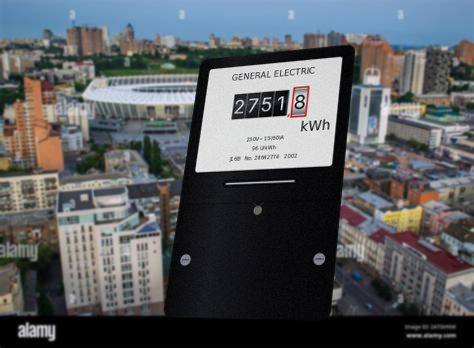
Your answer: 2751.8 kWh
